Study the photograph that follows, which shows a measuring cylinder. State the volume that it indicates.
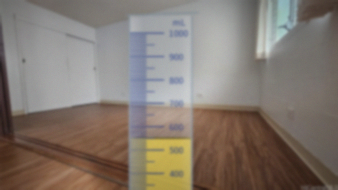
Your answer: 550 mL
